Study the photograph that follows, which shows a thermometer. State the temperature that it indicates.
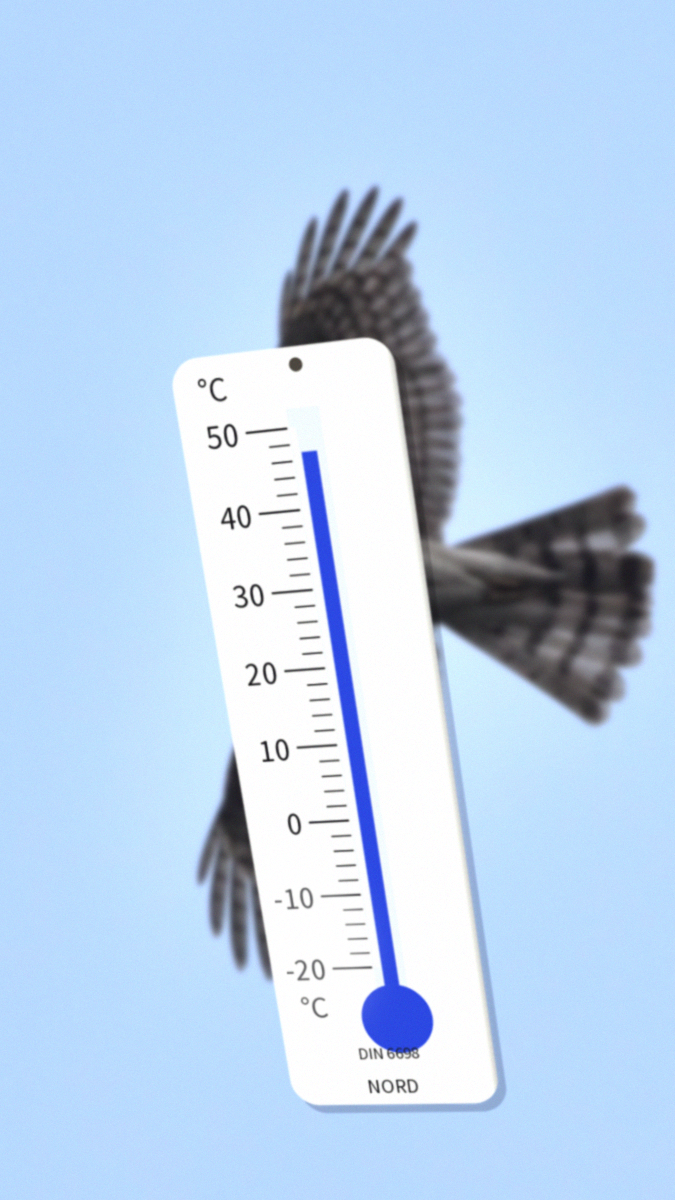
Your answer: 47 °C
